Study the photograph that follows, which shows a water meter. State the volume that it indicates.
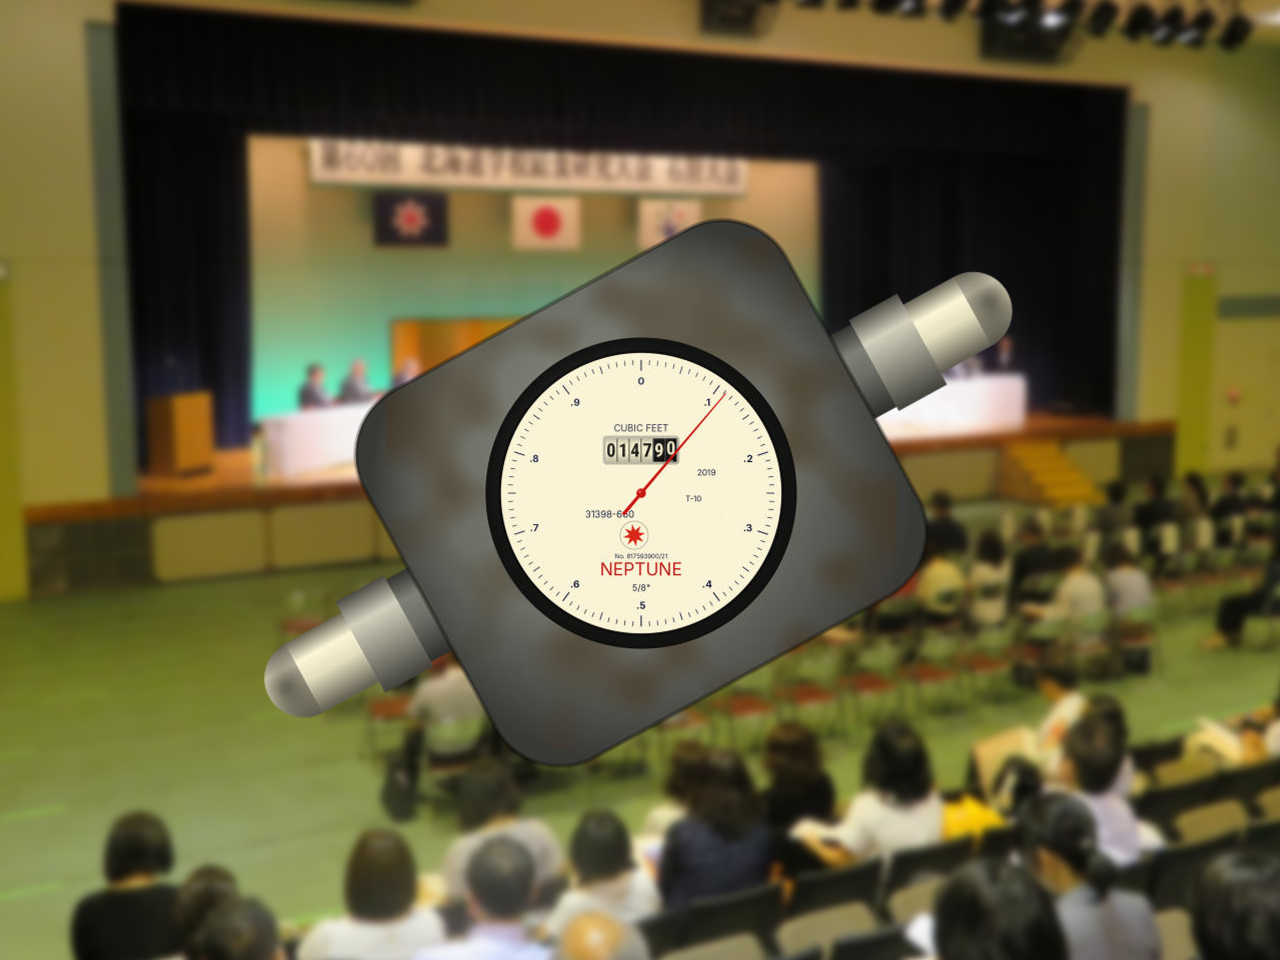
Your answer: 14790.11 ft³
